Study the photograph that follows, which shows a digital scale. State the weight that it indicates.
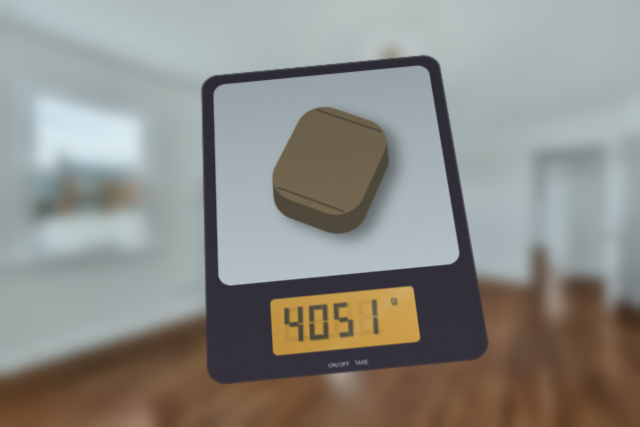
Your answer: 4051 g
